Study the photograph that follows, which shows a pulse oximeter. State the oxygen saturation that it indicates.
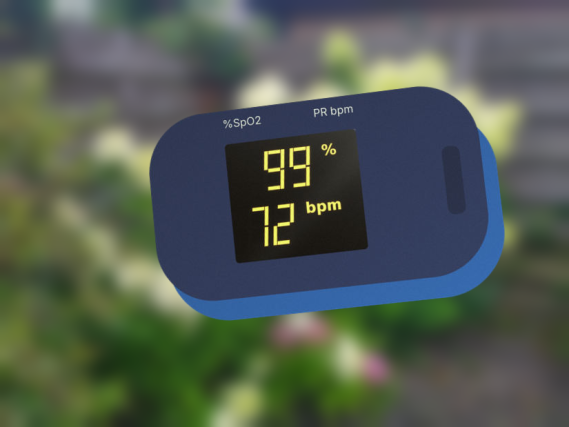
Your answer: 99 %
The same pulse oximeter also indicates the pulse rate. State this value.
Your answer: 72 bpm
